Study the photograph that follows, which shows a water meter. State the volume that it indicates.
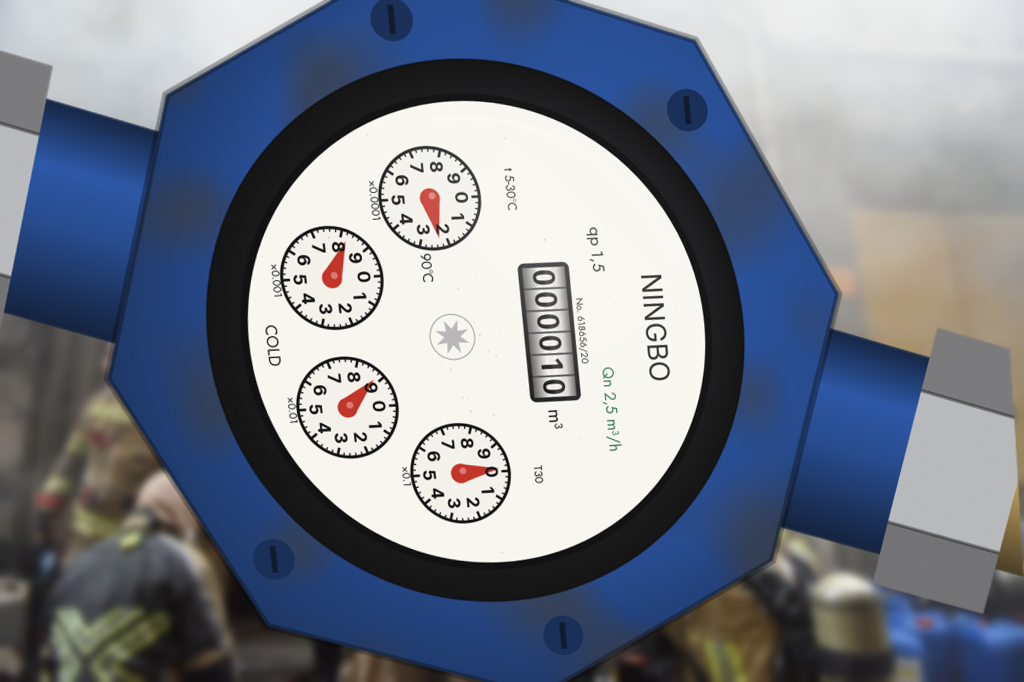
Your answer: 9.9882 m³
